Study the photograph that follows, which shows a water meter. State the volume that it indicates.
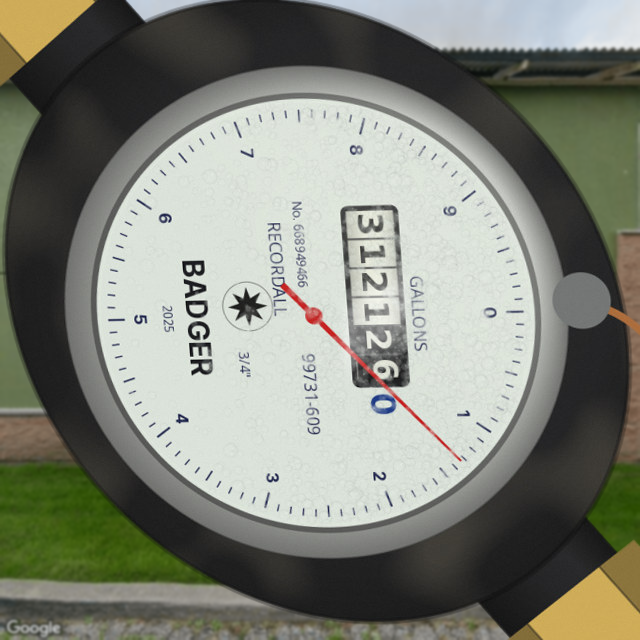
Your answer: 3121261.3 gal
